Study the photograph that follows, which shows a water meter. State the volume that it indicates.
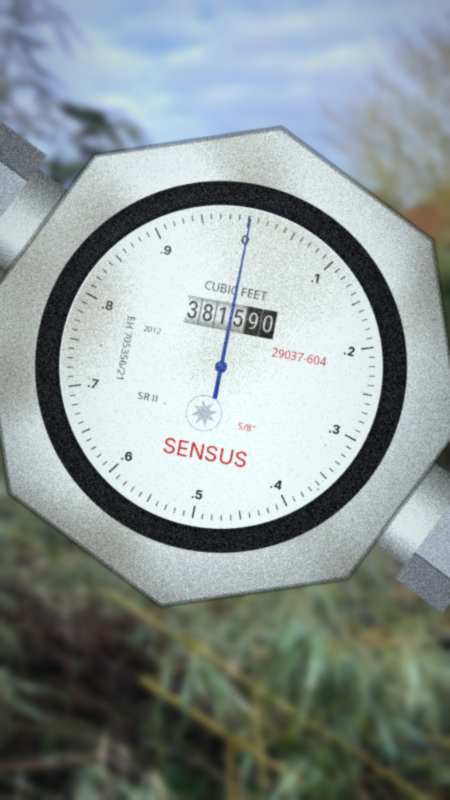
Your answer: 381590.00 ft³
